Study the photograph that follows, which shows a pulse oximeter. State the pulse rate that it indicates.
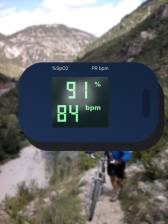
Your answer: 84 bpm
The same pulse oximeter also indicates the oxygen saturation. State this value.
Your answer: 91 %
